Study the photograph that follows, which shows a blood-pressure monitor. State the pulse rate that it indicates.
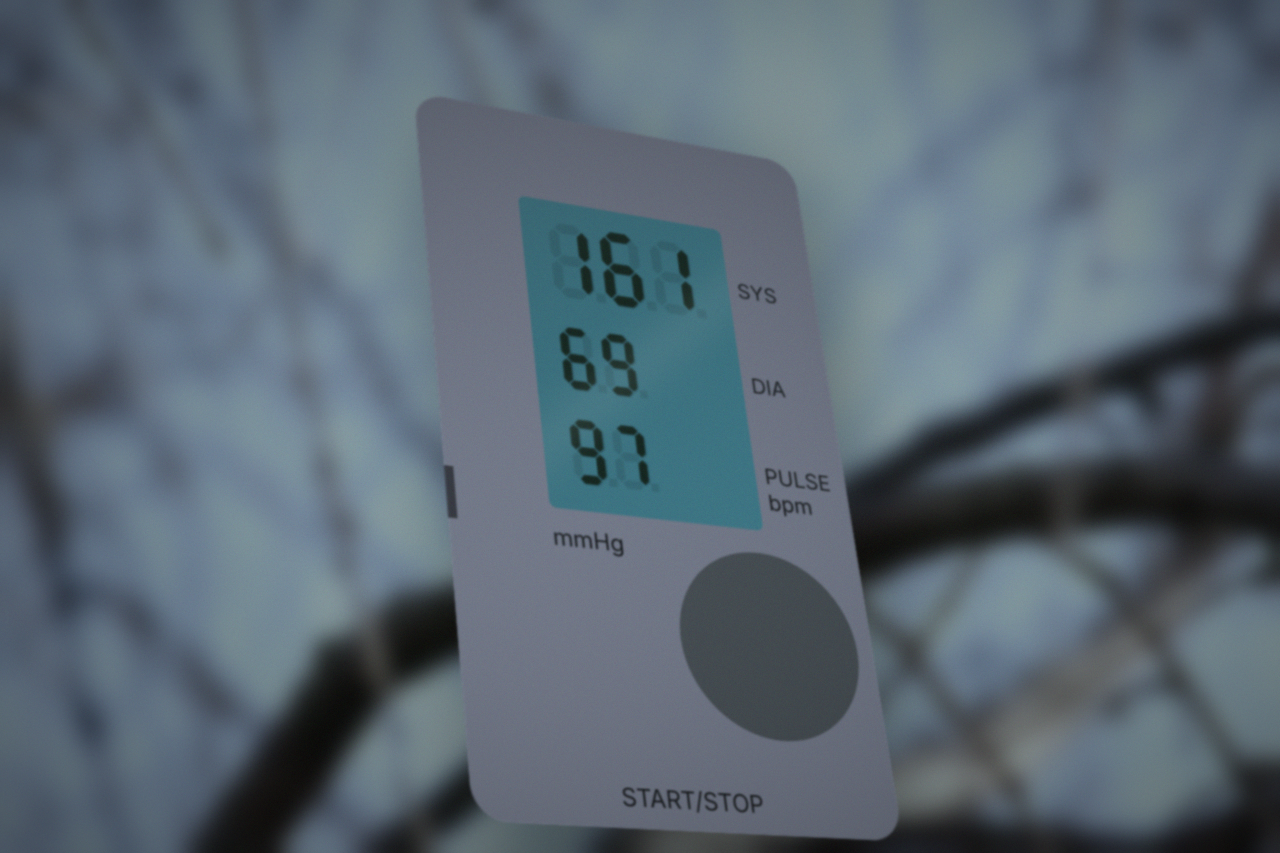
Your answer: 97 bpm
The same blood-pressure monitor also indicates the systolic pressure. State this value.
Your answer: 161 mmHg
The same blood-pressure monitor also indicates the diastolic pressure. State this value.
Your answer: 69 mmHg
